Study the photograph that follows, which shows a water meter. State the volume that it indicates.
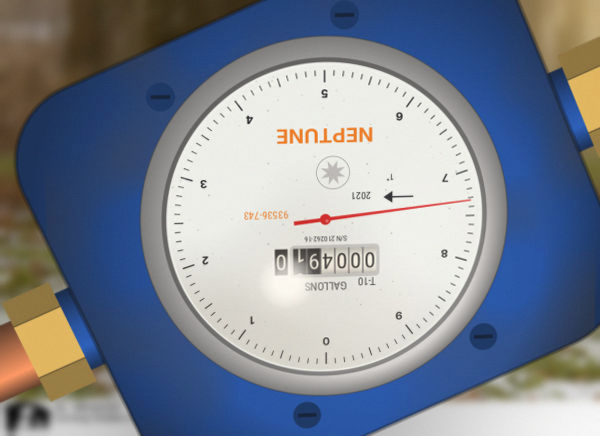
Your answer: 4907.3 gal
